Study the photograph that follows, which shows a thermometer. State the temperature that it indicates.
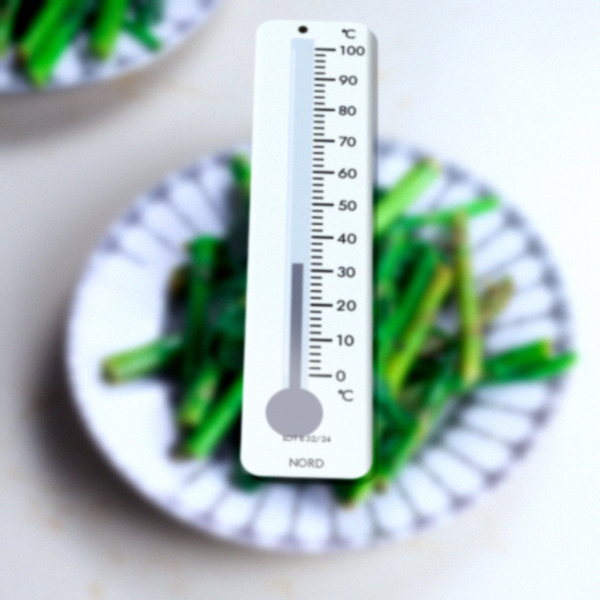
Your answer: 32 °C
